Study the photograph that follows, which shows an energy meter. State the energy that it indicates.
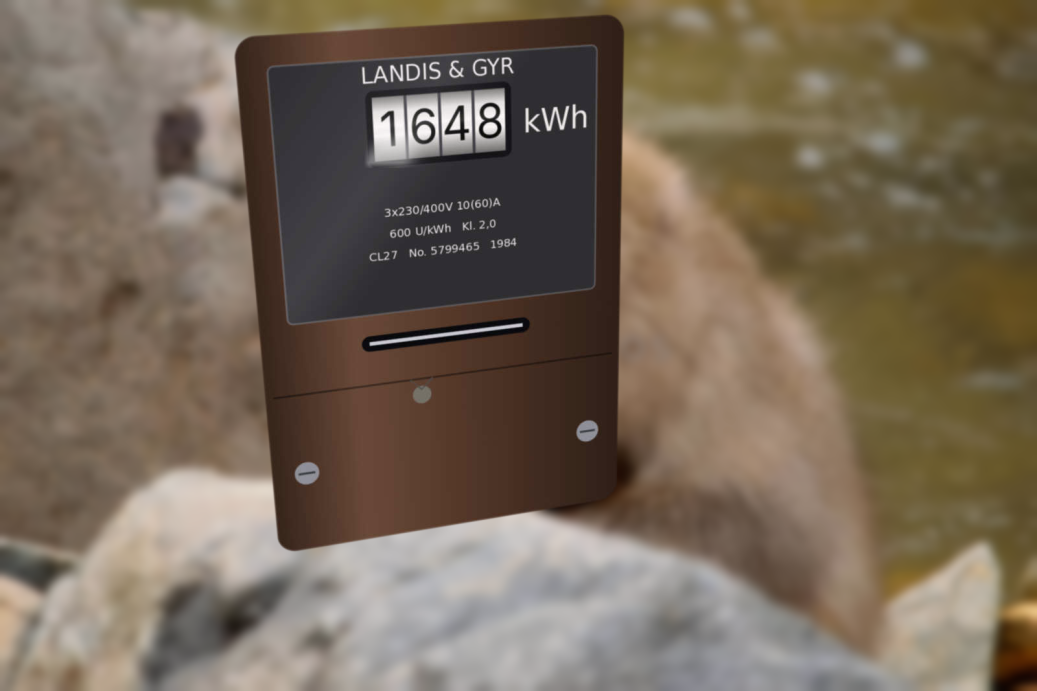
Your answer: 1648 kWh
